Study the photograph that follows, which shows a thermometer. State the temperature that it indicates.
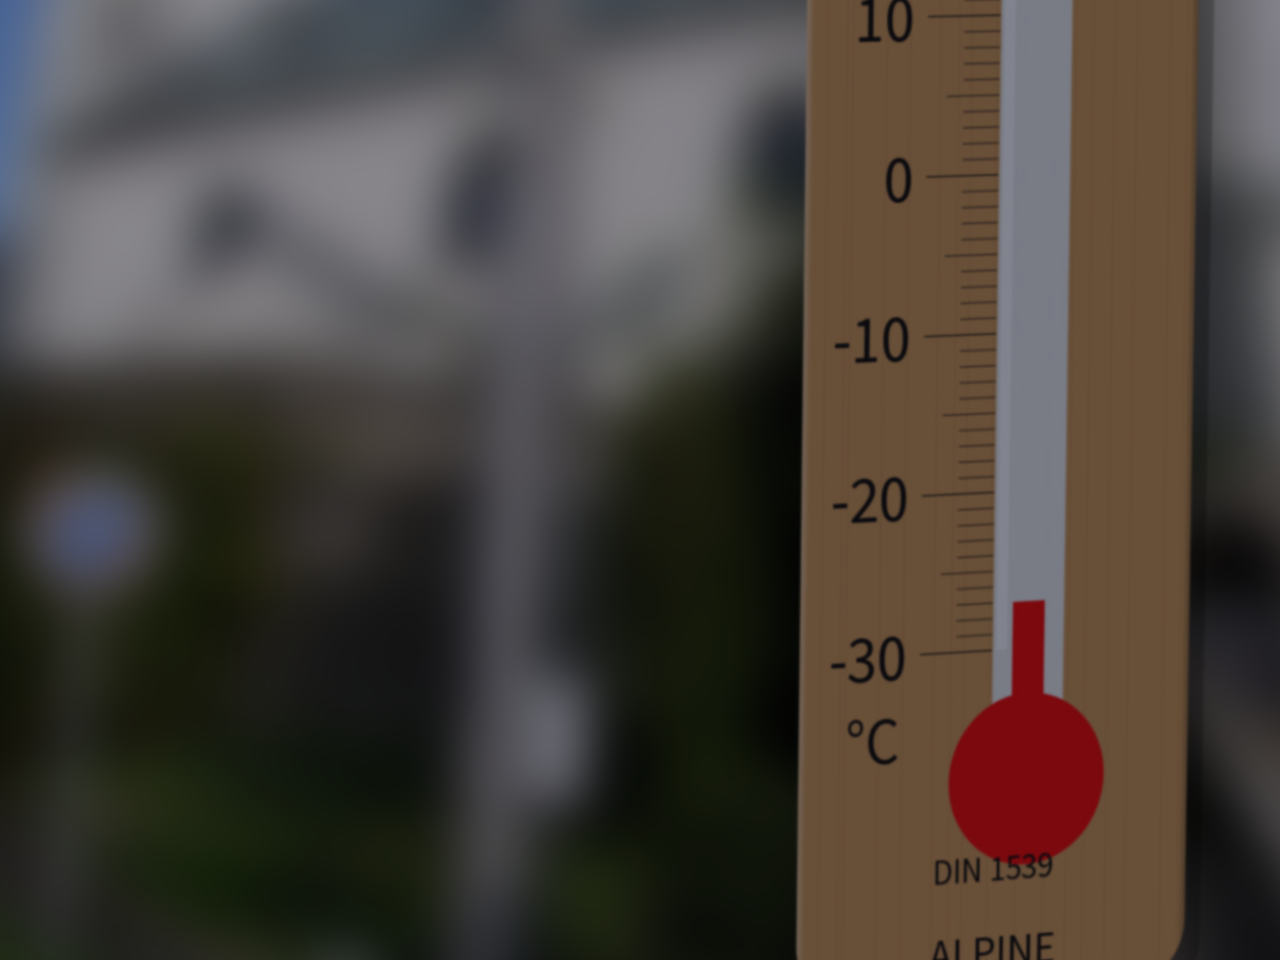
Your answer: -27 °C
